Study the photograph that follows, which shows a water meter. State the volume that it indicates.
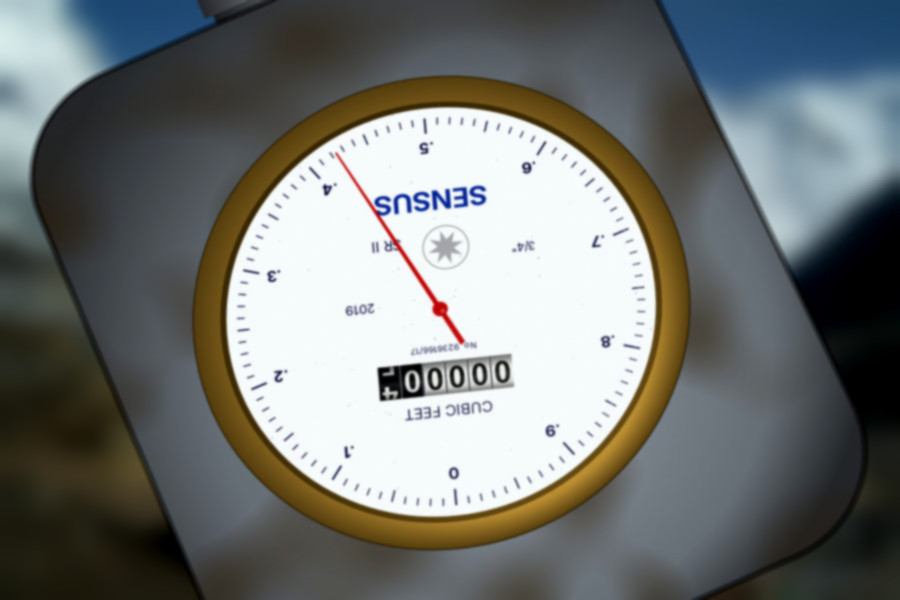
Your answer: 4.42 ft³
